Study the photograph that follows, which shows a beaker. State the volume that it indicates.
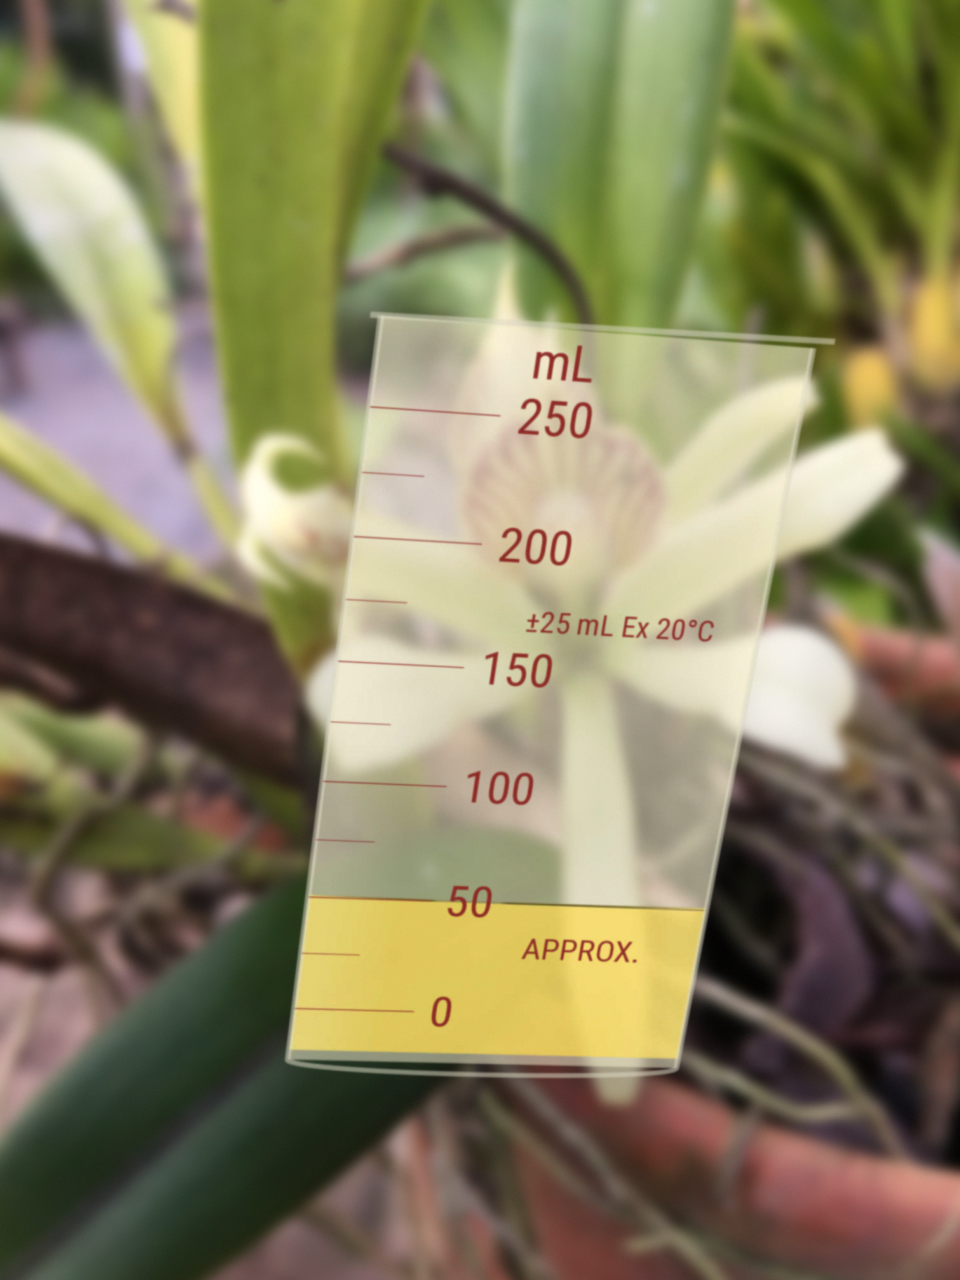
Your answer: 50 mL
